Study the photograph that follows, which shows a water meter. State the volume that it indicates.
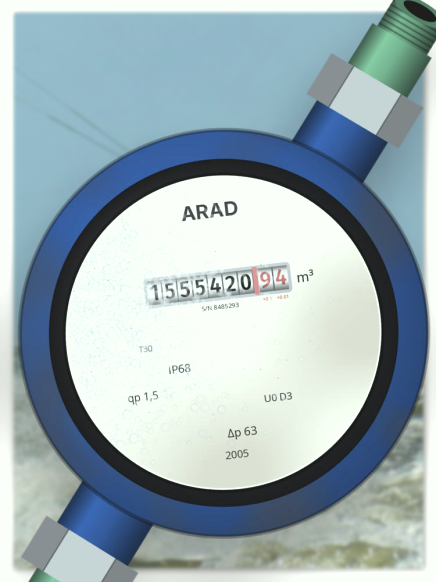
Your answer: 1555420.94 m³
